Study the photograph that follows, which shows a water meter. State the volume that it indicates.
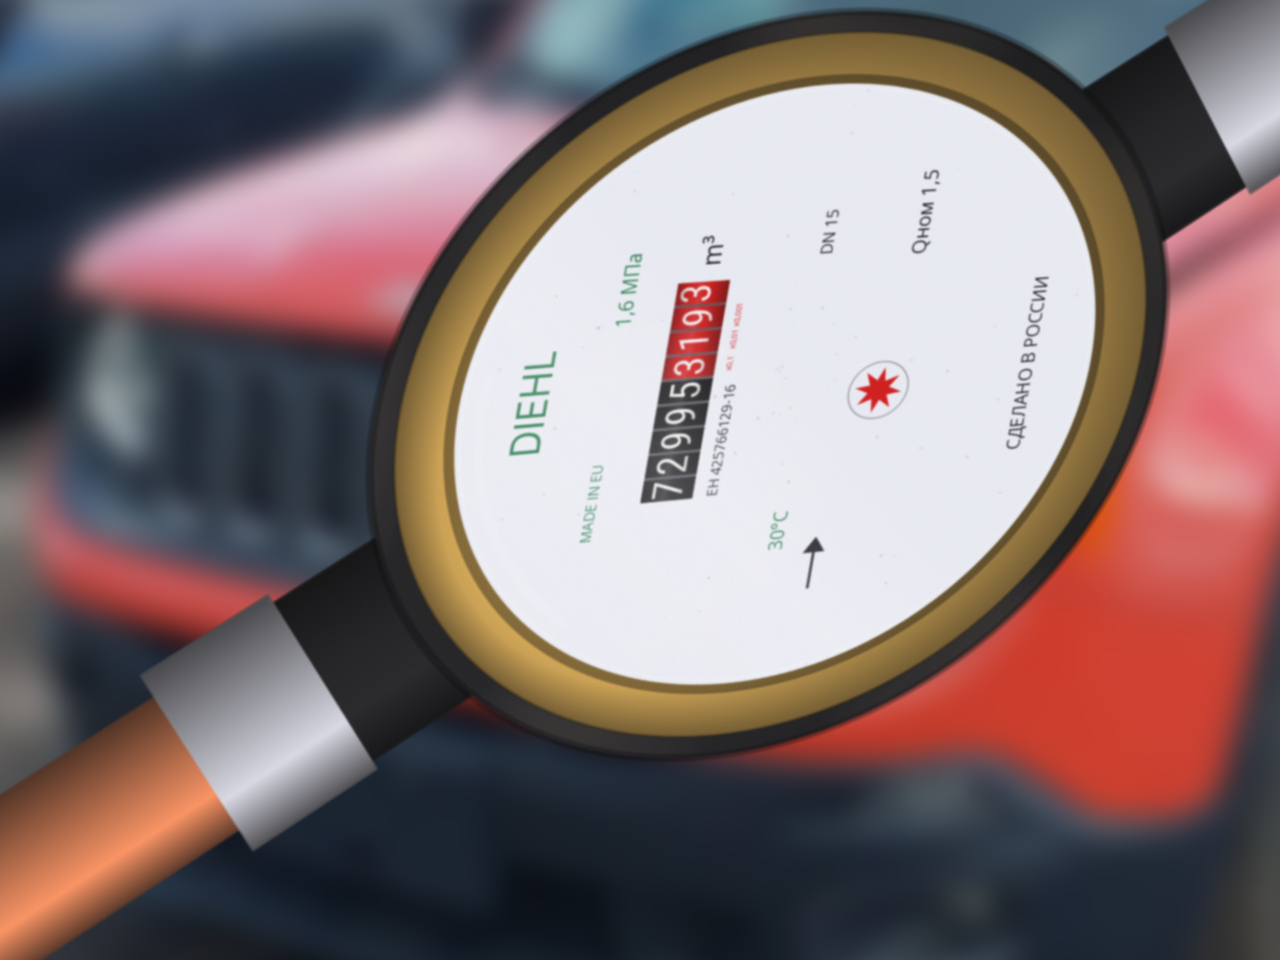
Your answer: 72995.3193 m³
